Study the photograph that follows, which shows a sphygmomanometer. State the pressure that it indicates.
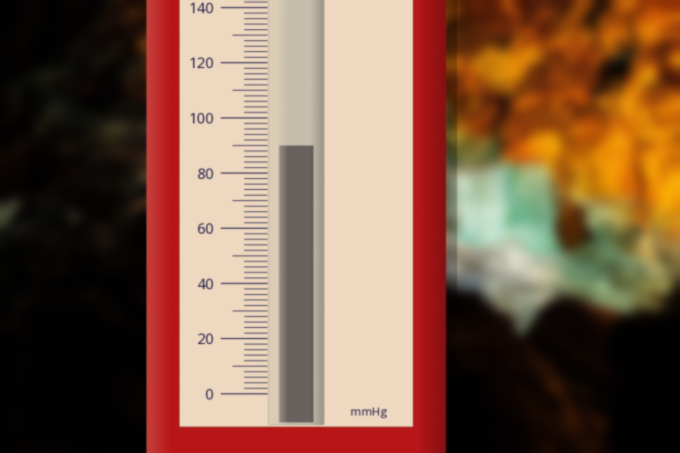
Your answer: 90 mmHg
